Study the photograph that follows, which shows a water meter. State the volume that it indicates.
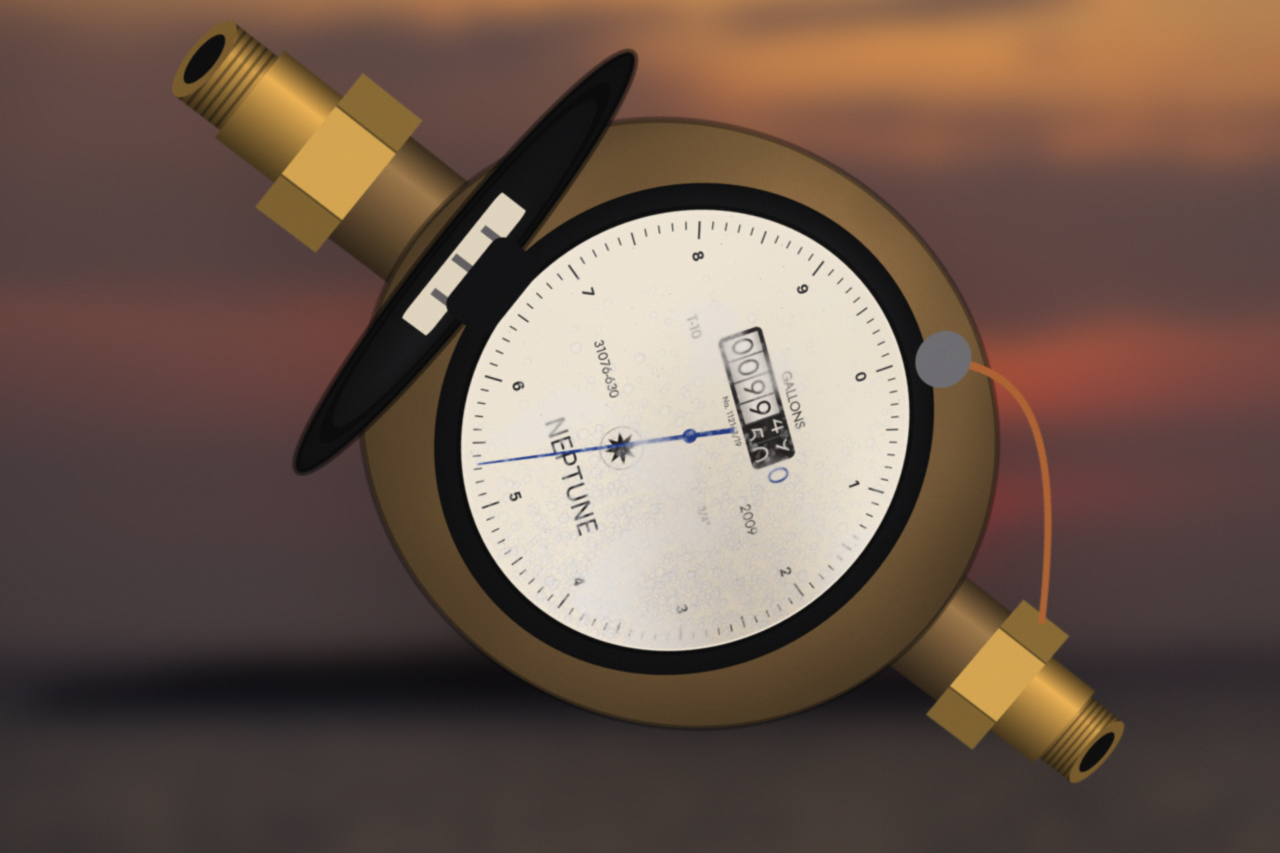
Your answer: 99495.3 gal
